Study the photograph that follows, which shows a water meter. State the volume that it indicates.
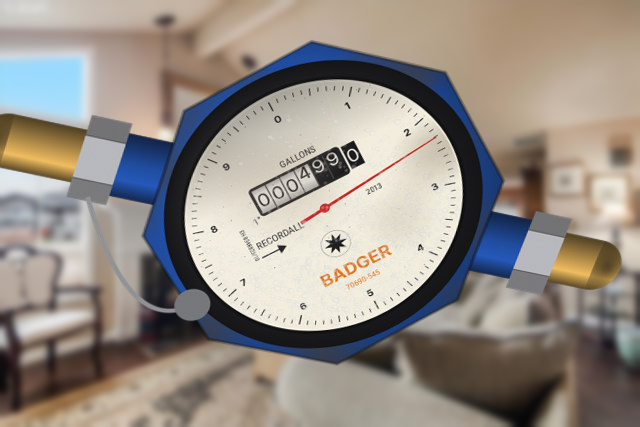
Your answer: 4992.3 gal
